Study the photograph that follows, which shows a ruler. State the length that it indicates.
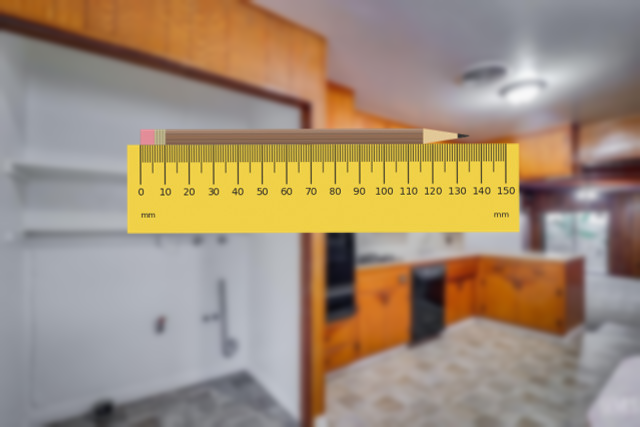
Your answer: 135 mm
